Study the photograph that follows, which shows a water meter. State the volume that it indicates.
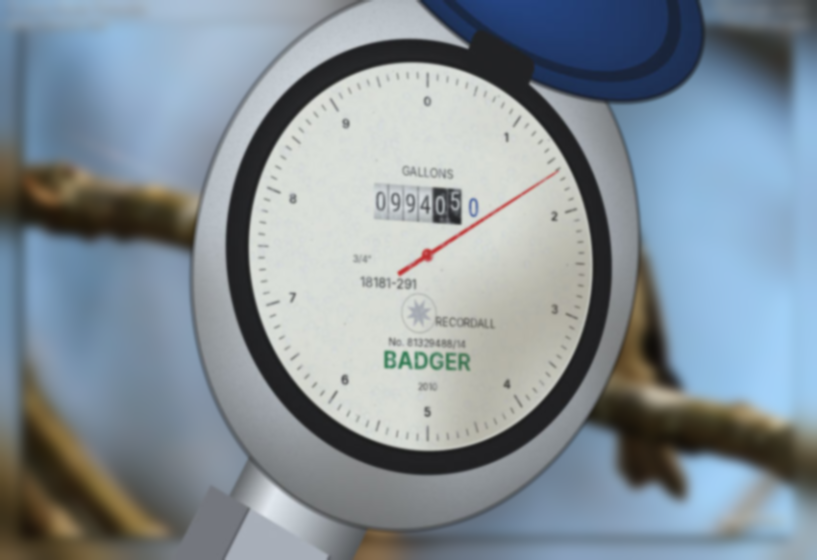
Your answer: 994051.6 gal
